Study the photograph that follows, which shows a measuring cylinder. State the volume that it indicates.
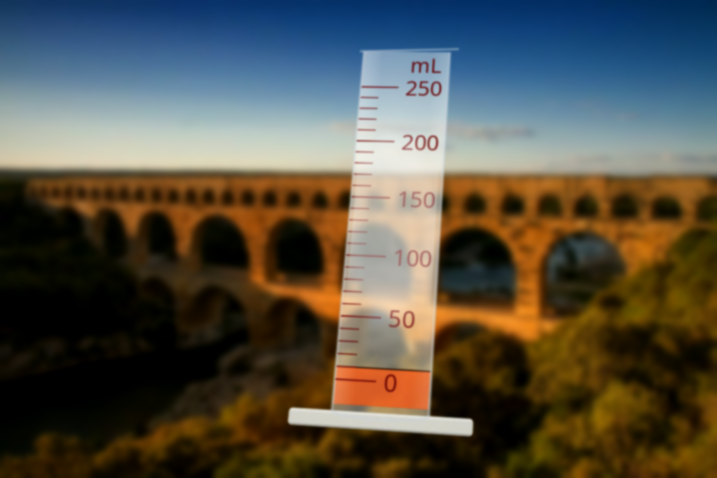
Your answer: 10 mL
